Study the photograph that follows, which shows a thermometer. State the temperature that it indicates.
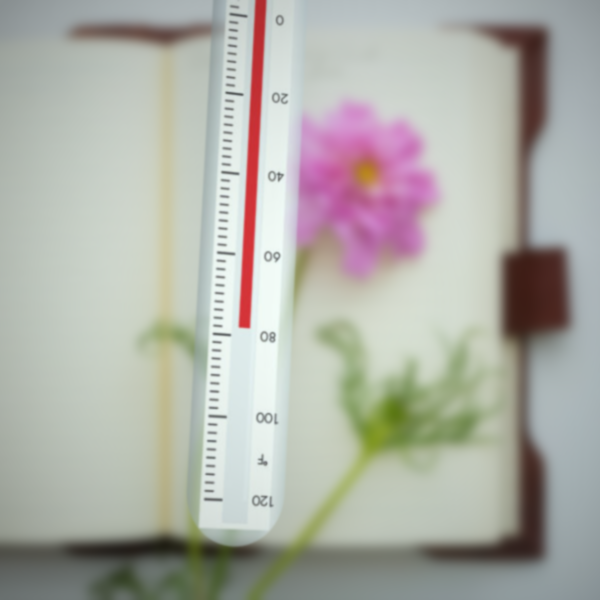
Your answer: 78 °F
